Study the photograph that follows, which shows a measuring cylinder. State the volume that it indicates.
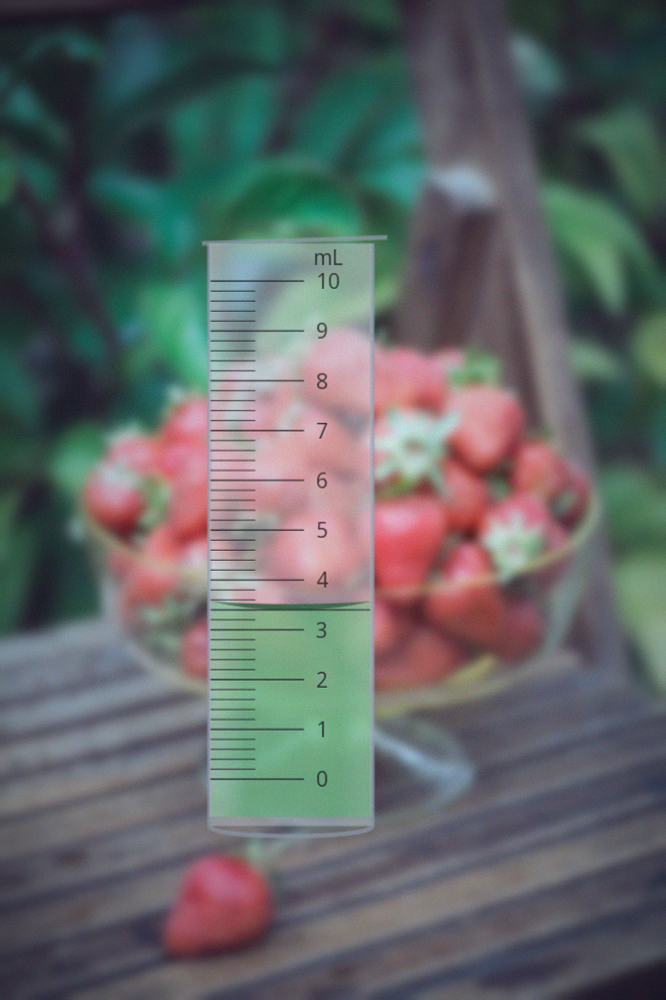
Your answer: 3.4 mL
